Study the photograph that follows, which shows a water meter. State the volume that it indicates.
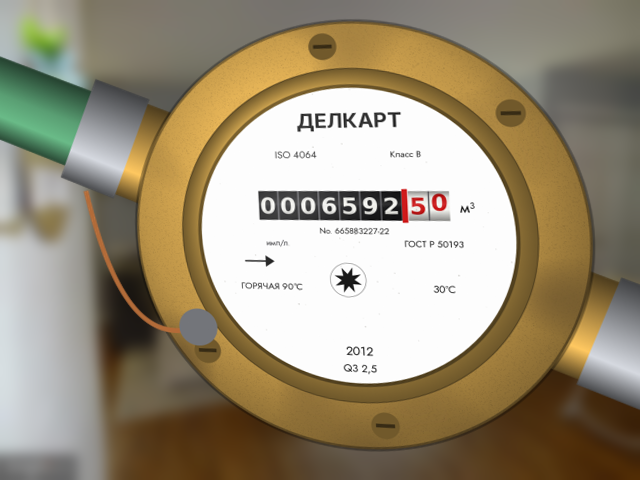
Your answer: 6592.50 m³
